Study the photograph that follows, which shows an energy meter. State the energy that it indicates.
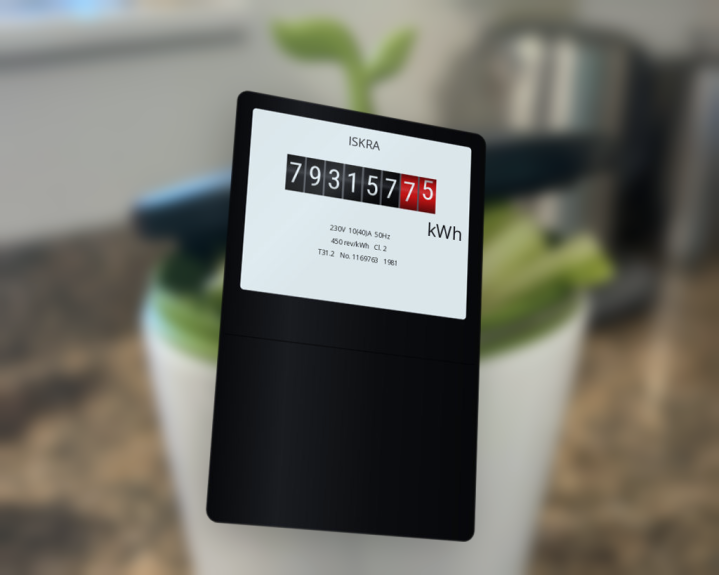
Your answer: 793157.75 kWh
